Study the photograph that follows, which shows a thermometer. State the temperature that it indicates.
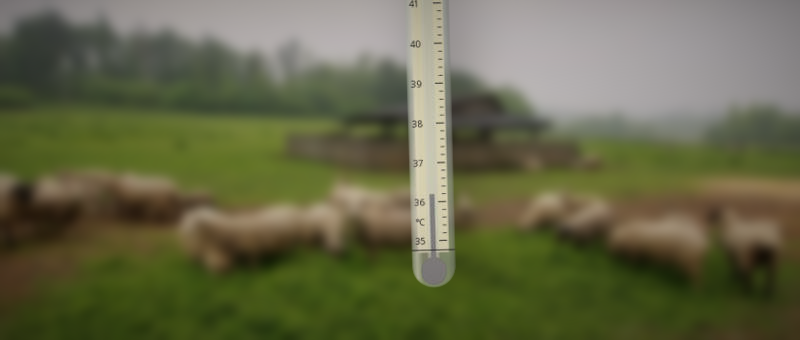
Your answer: 36.2 °C
